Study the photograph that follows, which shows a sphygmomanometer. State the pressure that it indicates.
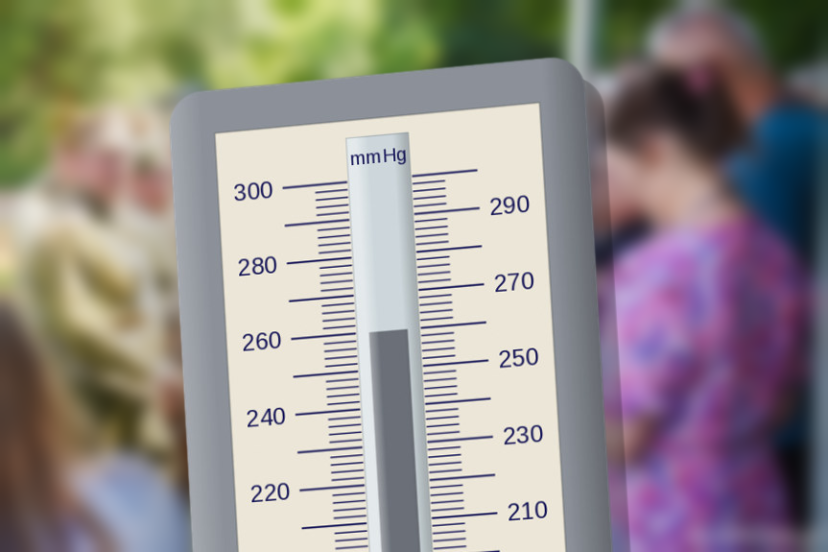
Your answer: 260 mmHg
